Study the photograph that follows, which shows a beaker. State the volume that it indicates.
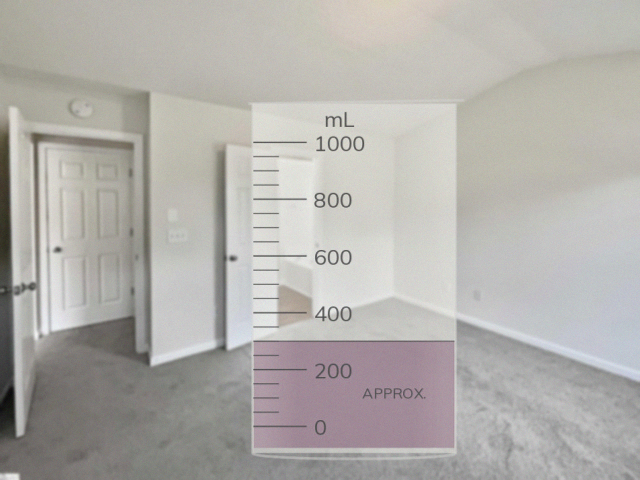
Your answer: 300 mL
